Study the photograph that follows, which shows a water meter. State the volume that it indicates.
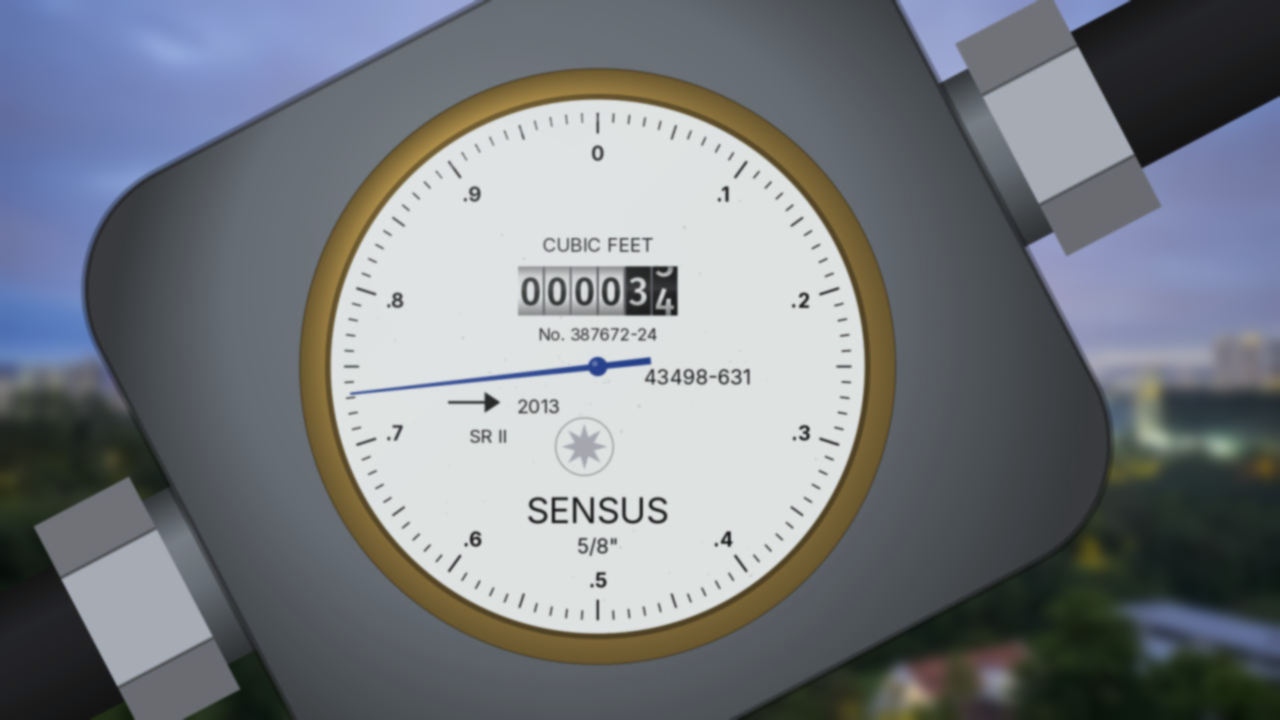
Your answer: 33.73 ft³
